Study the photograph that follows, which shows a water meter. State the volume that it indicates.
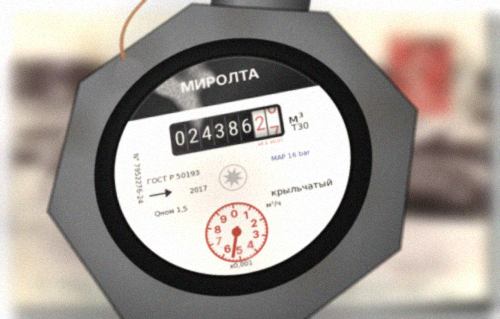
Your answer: 24386.265 m³
